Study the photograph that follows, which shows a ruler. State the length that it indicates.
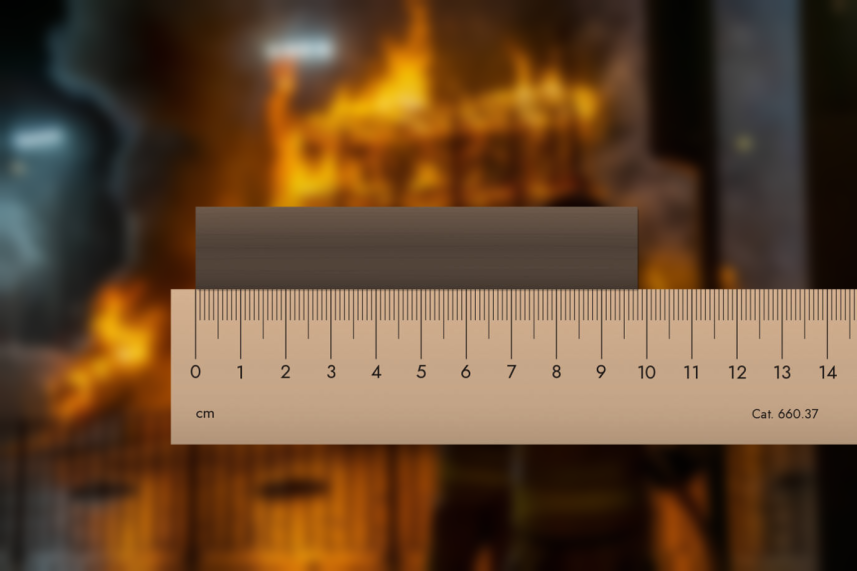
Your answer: 9.8 cm
